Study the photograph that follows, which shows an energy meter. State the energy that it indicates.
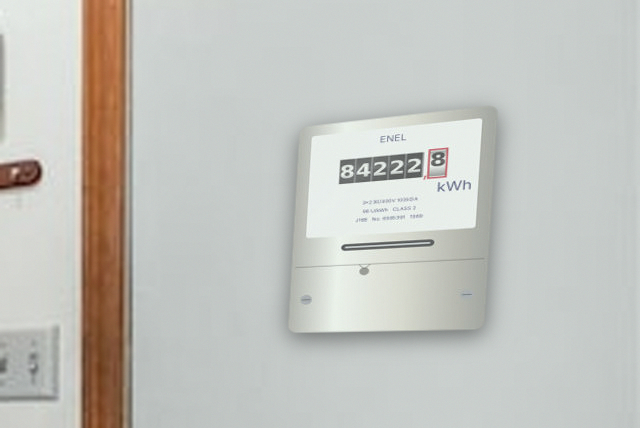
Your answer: 84222.8 kWh
